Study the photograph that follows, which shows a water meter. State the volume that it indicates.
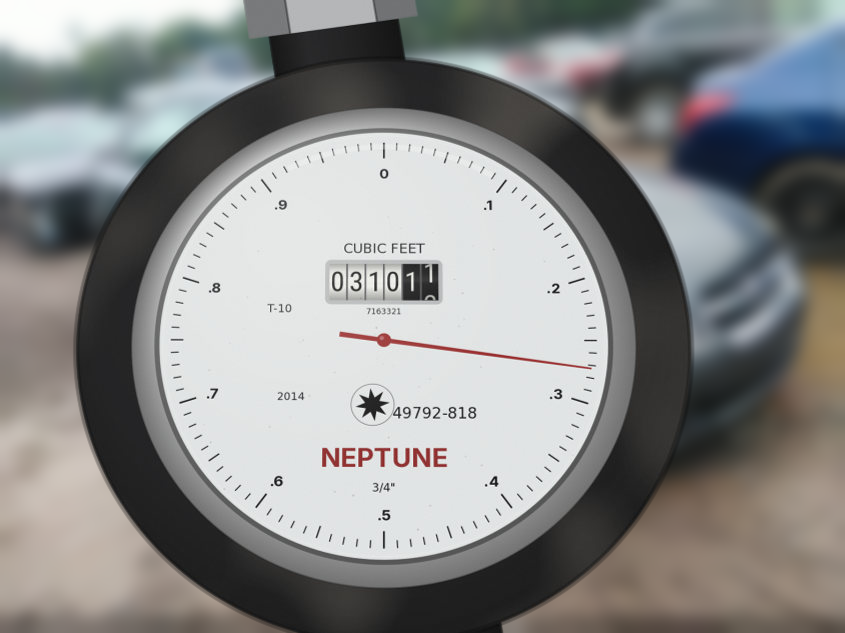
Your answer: 31011.27 ft³
